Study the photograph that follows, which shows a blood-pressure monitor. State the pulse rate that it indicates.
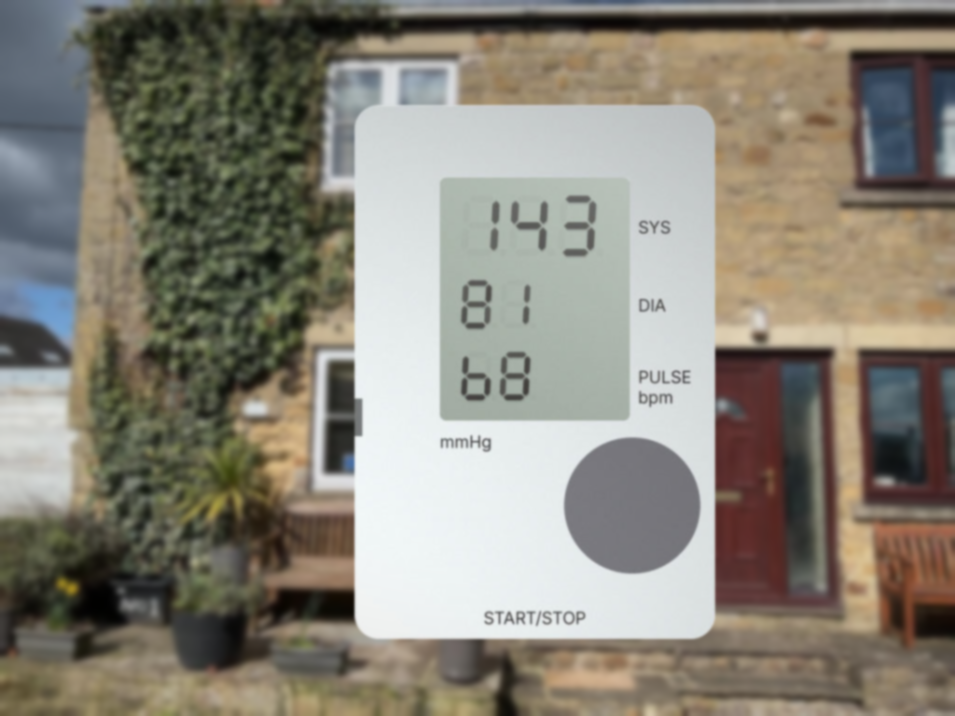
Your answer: 68 bpm
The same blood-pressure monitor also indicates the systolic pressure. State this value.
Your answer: 143 mmHg
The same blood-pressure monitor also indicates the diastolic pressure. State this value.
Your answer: 81 mmHg
